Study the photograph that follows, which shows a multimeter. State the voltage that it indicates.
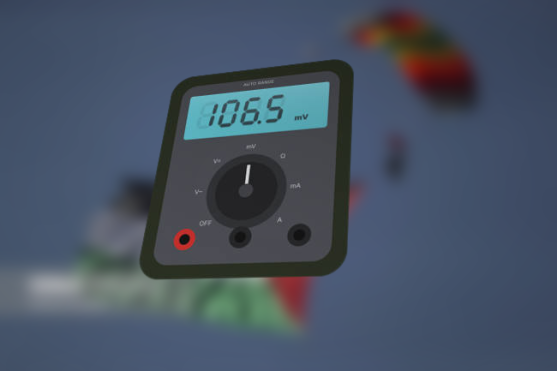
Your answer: 106.5 mV
